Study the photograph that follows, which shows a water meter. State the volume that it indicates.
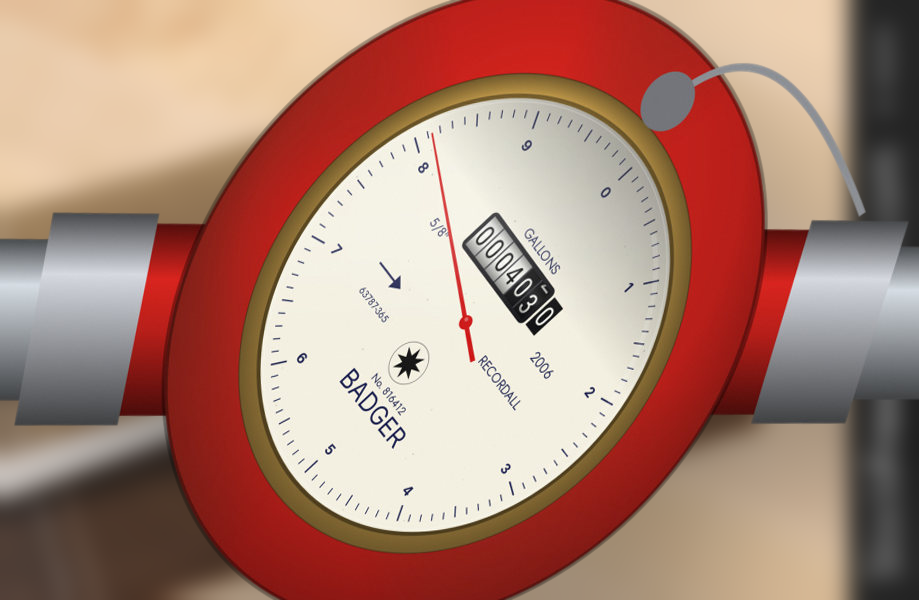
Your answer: 4028.1 gal
